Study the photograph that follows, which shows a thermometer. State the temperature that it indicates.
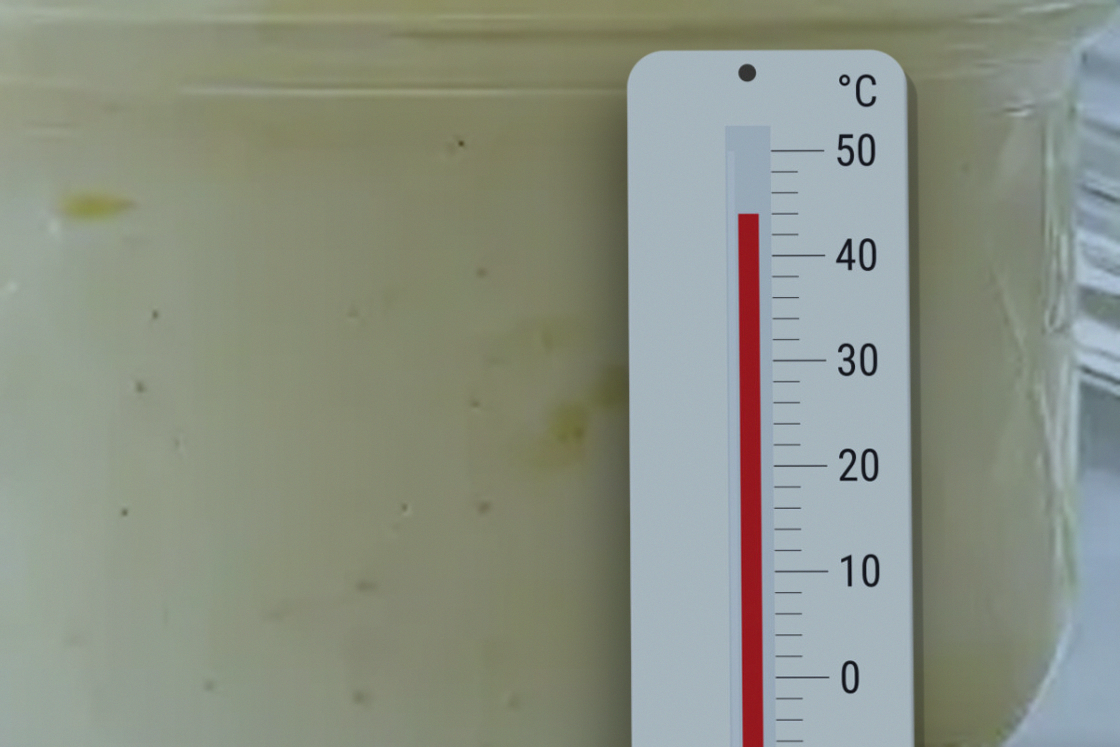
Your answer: 44 °C
